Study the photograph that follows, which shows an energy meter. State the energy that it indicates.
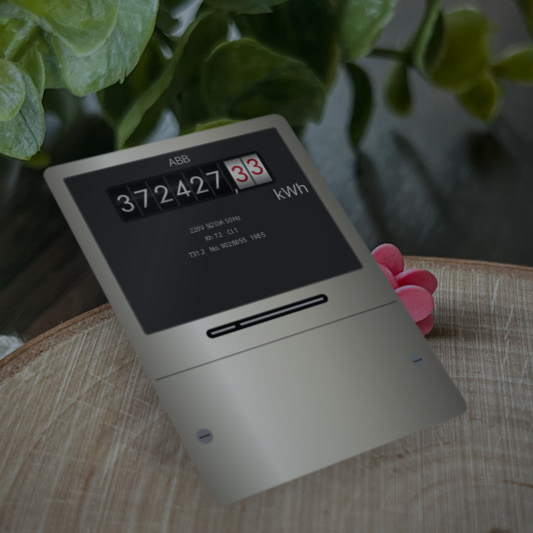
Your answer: 372427.33 kWh
